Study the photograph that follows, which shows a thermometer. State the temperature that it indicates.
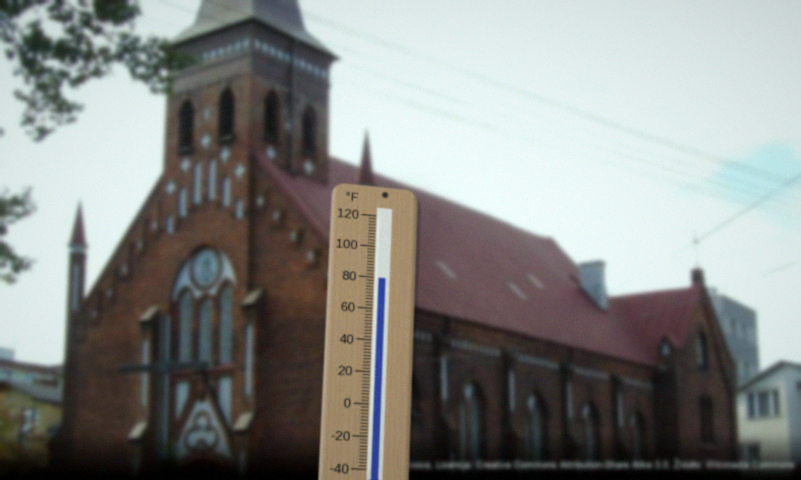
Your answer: 80 °F
